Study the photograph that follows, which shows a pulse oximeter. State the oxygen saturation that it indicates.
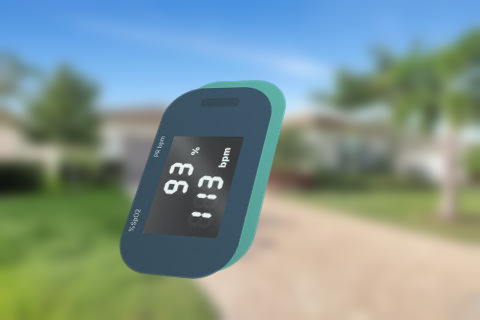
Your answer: 93 %
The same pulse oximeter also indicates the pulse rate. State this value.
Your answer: 113 bpm
